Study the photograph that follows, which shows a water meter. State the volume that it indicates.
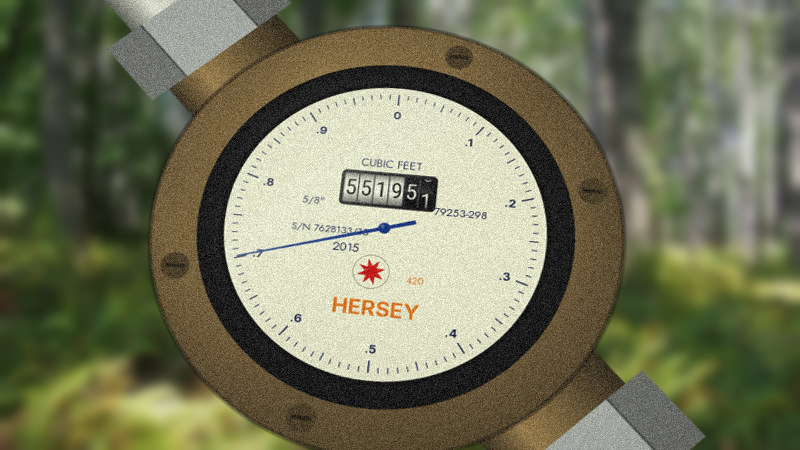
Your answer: 551950.70 ft³
